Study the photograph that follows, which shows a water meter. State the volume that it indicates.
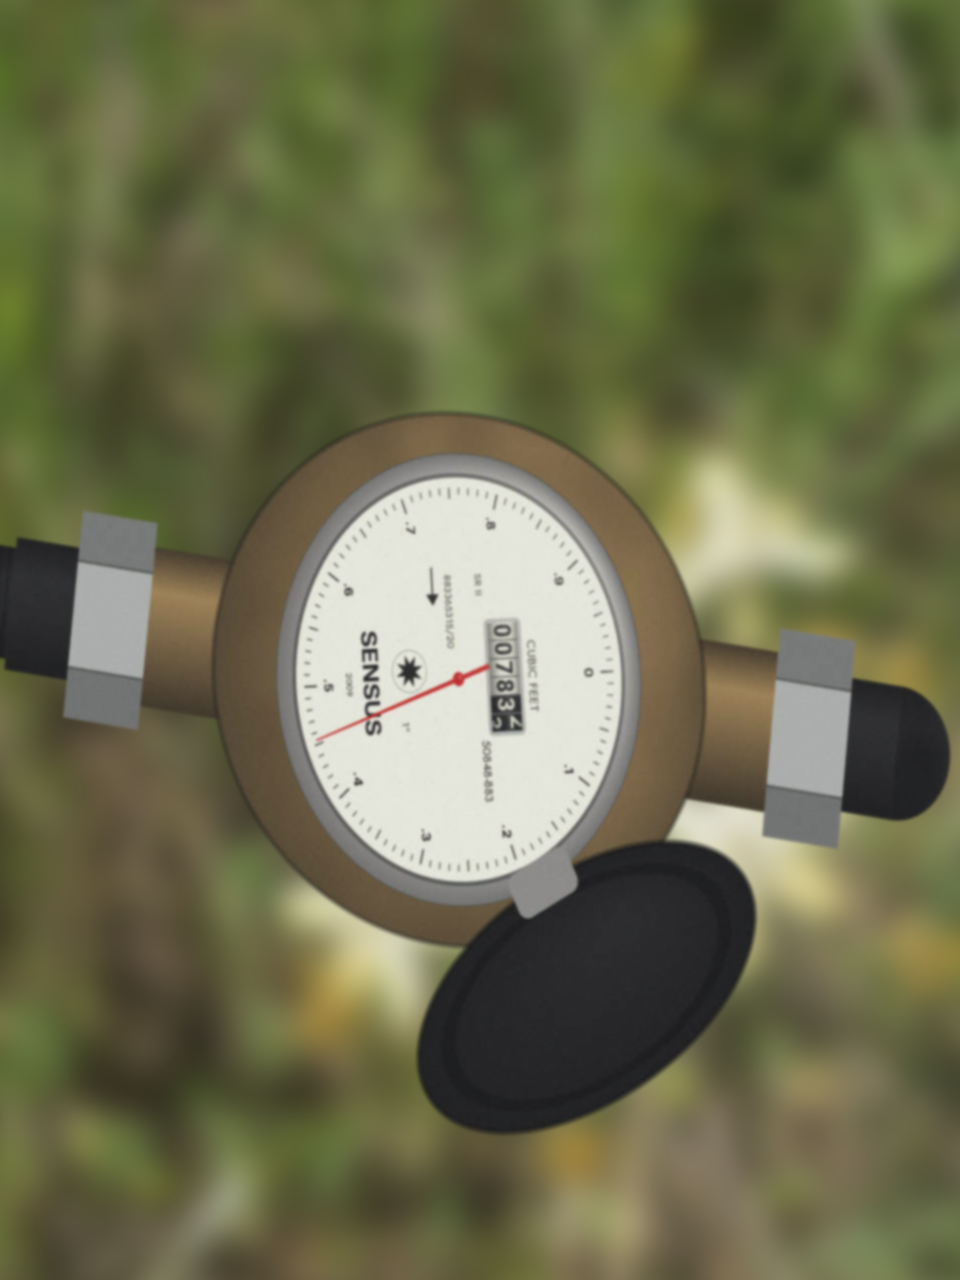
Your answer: 7832.45 ft³
